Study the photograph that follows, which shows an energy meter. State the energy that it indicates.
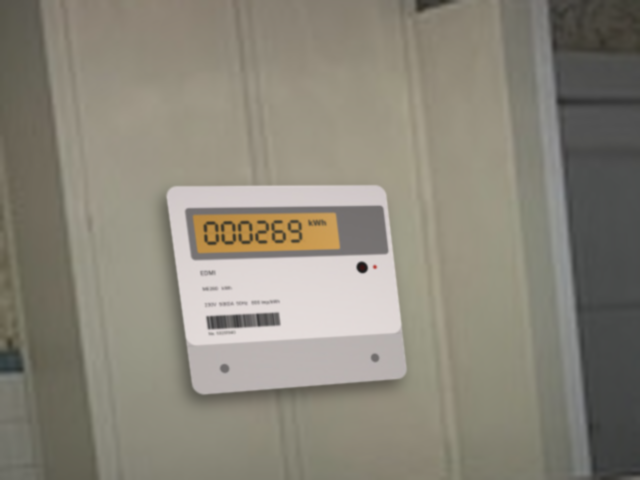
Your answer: 269 kWh
